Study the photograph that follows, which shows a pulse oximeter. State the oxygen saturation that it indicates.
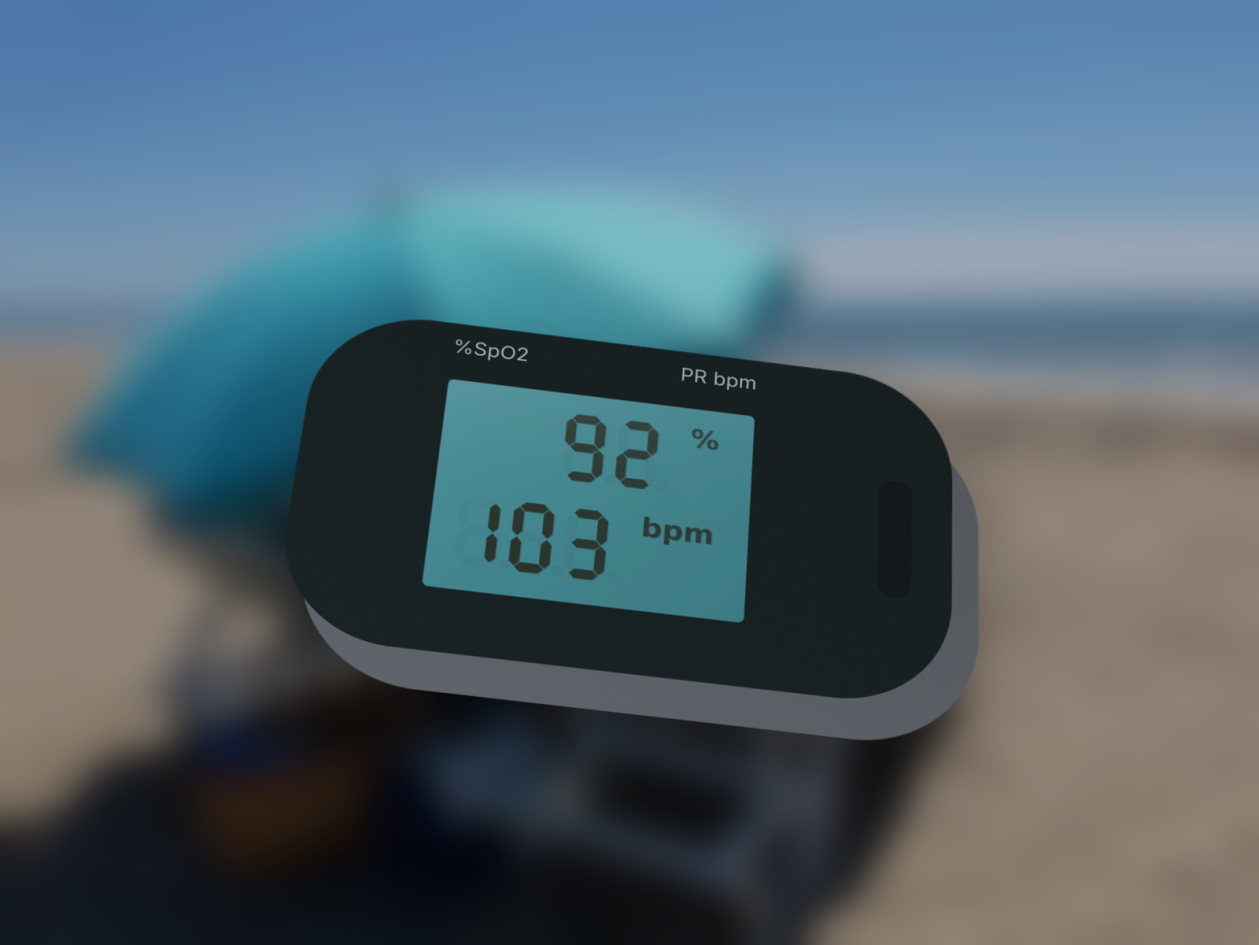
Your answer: 92 %
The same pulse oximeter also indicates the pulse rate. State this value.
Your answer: 103 bpm
